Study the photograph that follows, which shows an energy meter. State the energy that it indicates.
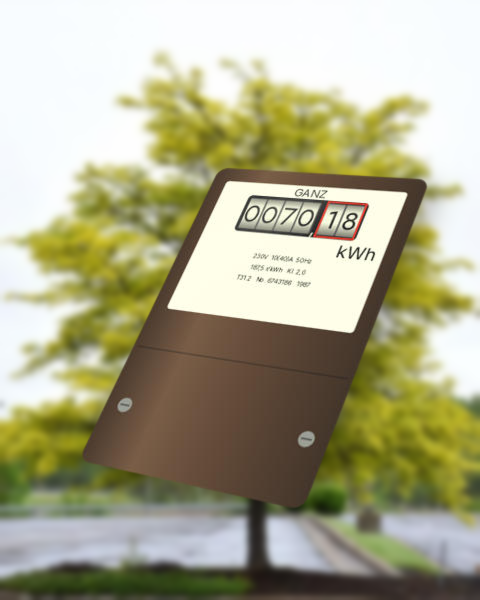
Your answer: 70.18 kWh
